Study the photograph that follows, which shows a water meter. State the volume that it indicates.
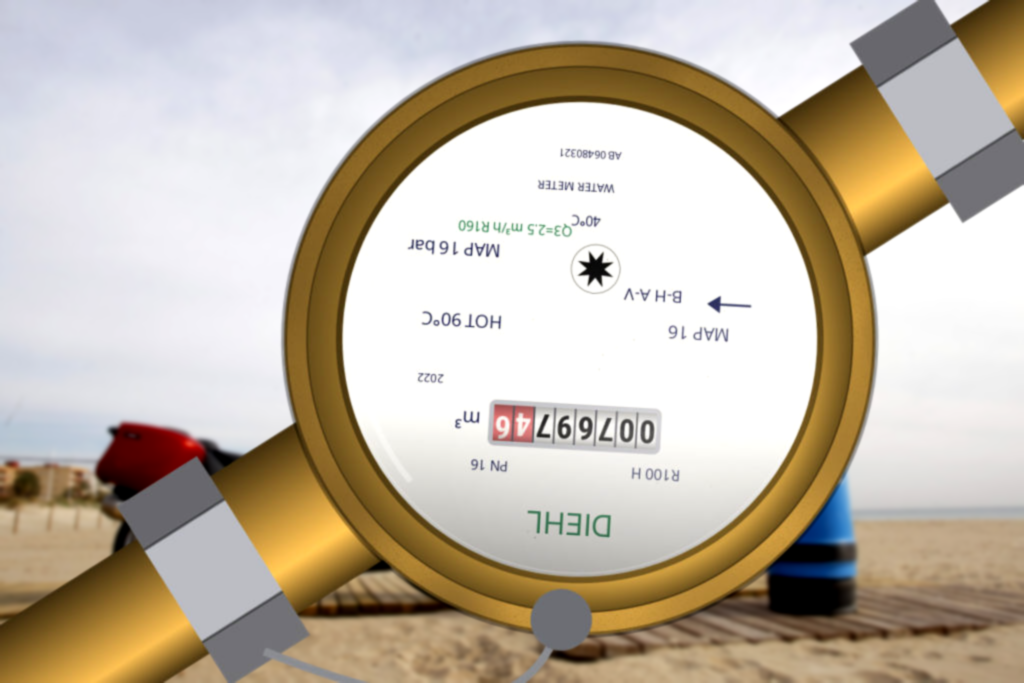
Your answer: 7697.46 m³
